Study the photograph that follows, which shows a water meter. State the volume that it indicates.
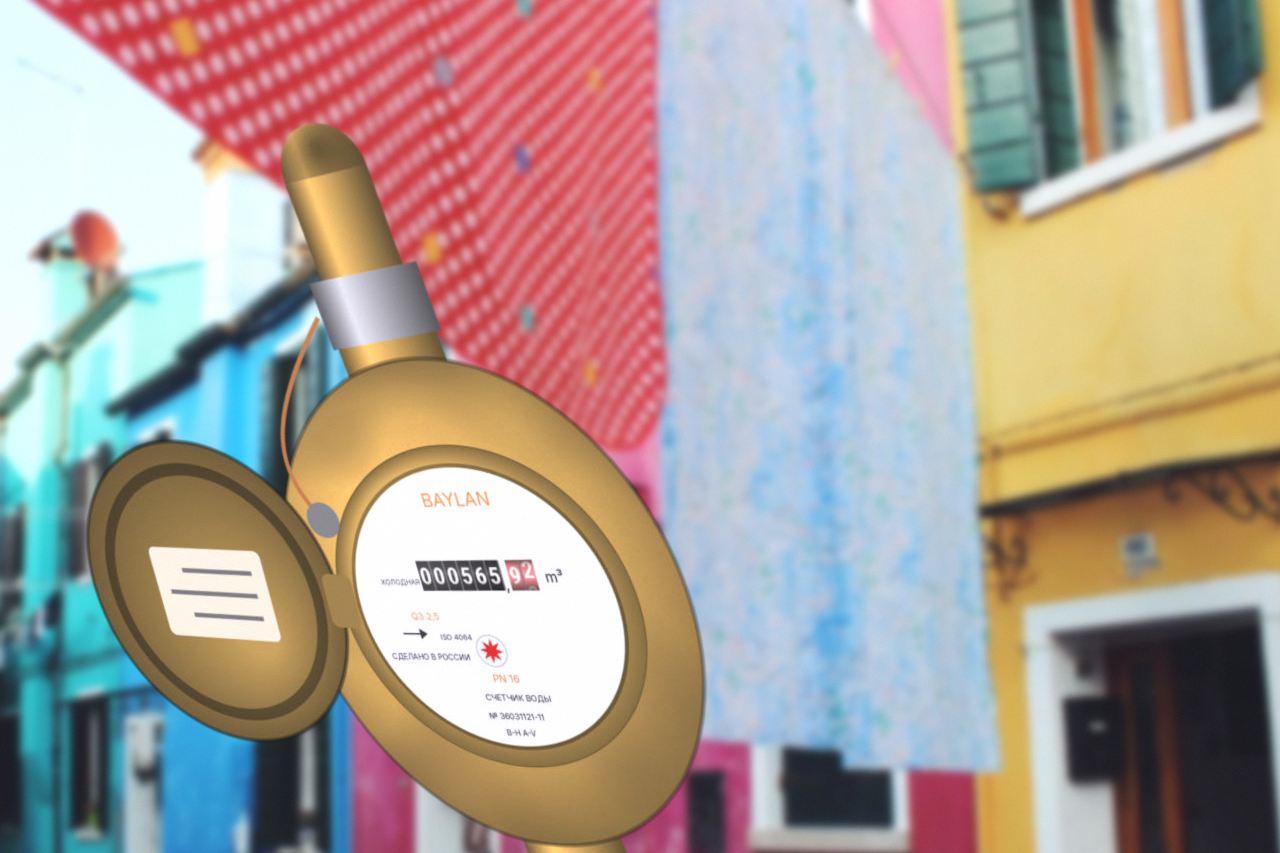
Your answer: 565.92 m³
